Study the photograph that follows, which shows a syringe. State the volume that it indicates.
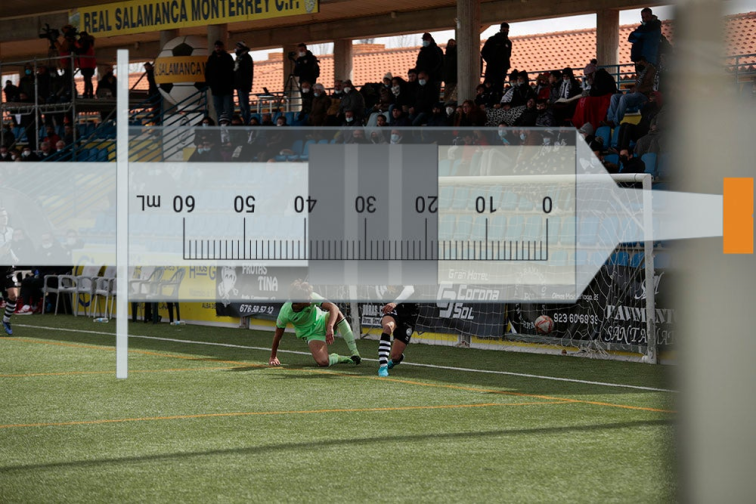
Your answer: 18 mL
